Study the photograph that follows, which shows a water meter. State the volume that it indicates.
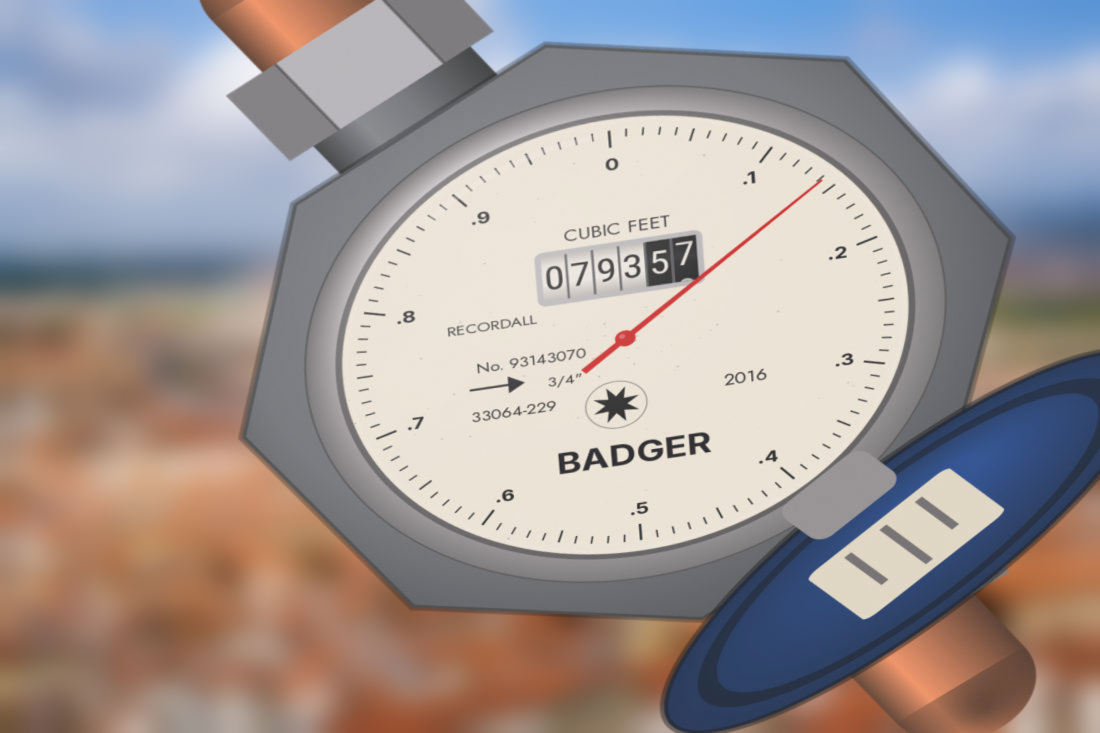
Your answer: 79357.14 ft³
